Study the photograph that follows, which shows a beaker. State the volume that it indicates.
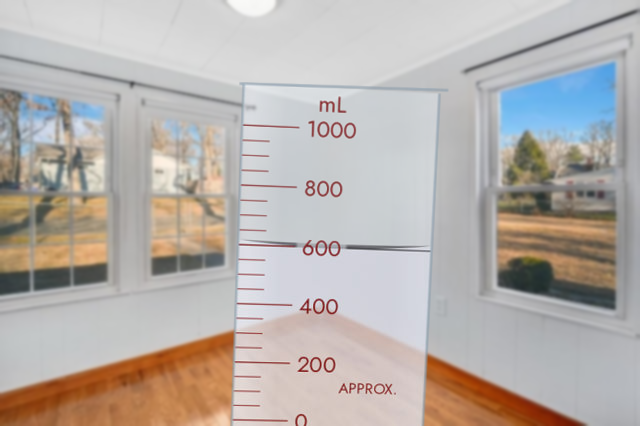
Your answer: 600 mL
